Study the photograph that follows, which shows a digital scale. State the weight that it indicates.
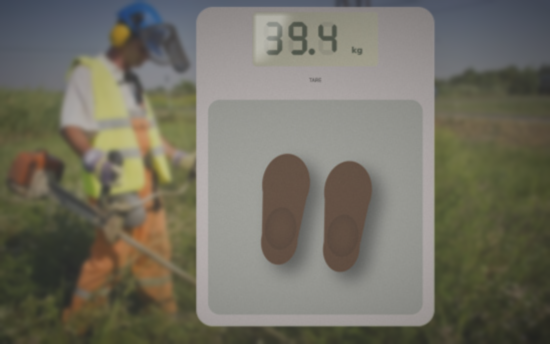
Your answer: 39.4 kg
